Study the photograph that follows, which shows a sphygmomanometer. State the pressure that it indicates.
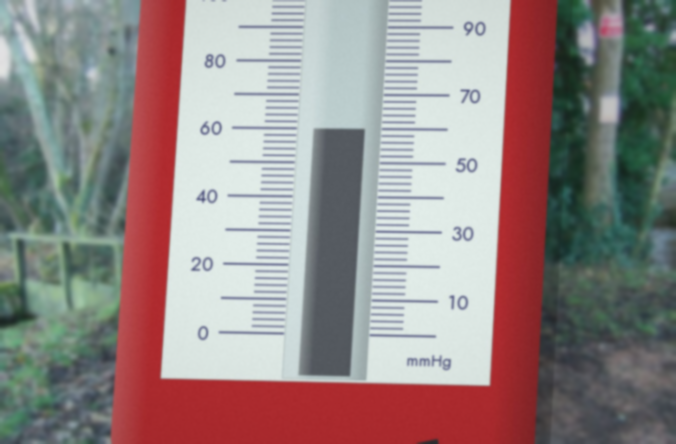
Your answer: 60 mmHg
